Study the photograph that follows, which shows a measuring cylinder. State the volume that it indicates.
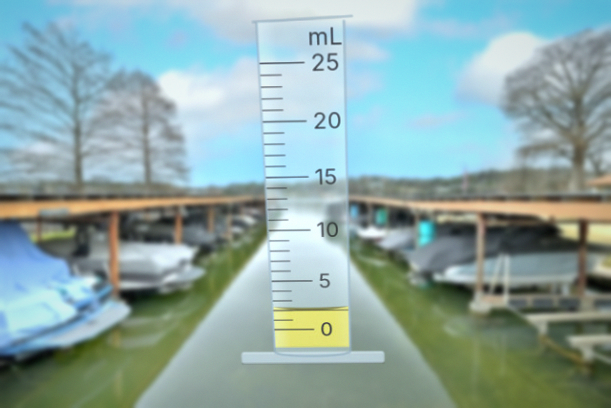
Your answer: 2 mL
